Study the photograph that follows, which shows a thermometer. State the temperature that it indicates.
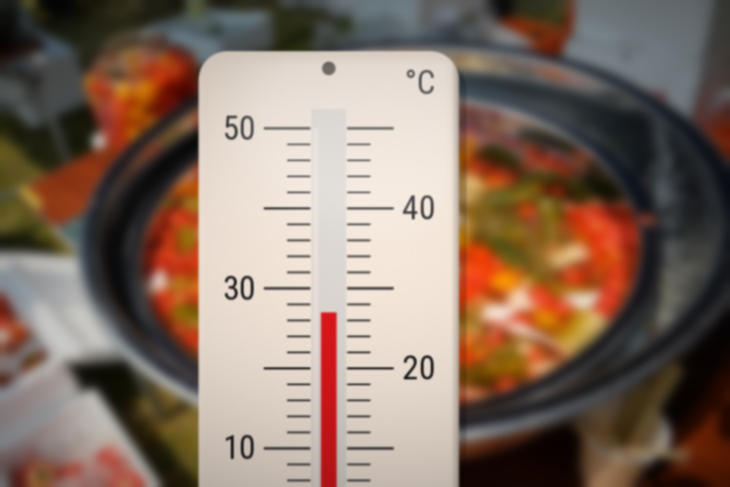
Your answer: 27 °C
